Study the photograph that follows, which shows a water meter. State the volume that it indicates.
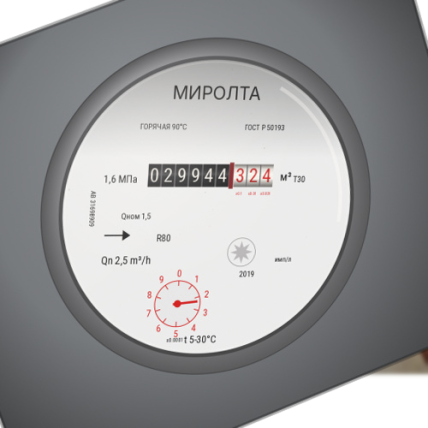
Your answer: 29944.3242 m³
